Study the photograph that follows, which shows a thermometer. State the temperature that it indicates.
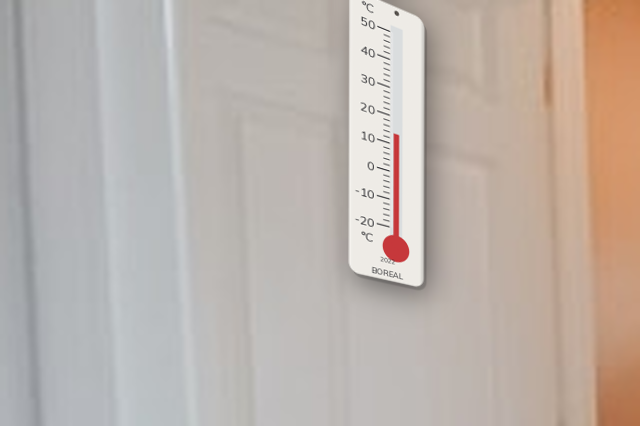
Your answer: 14 °C
